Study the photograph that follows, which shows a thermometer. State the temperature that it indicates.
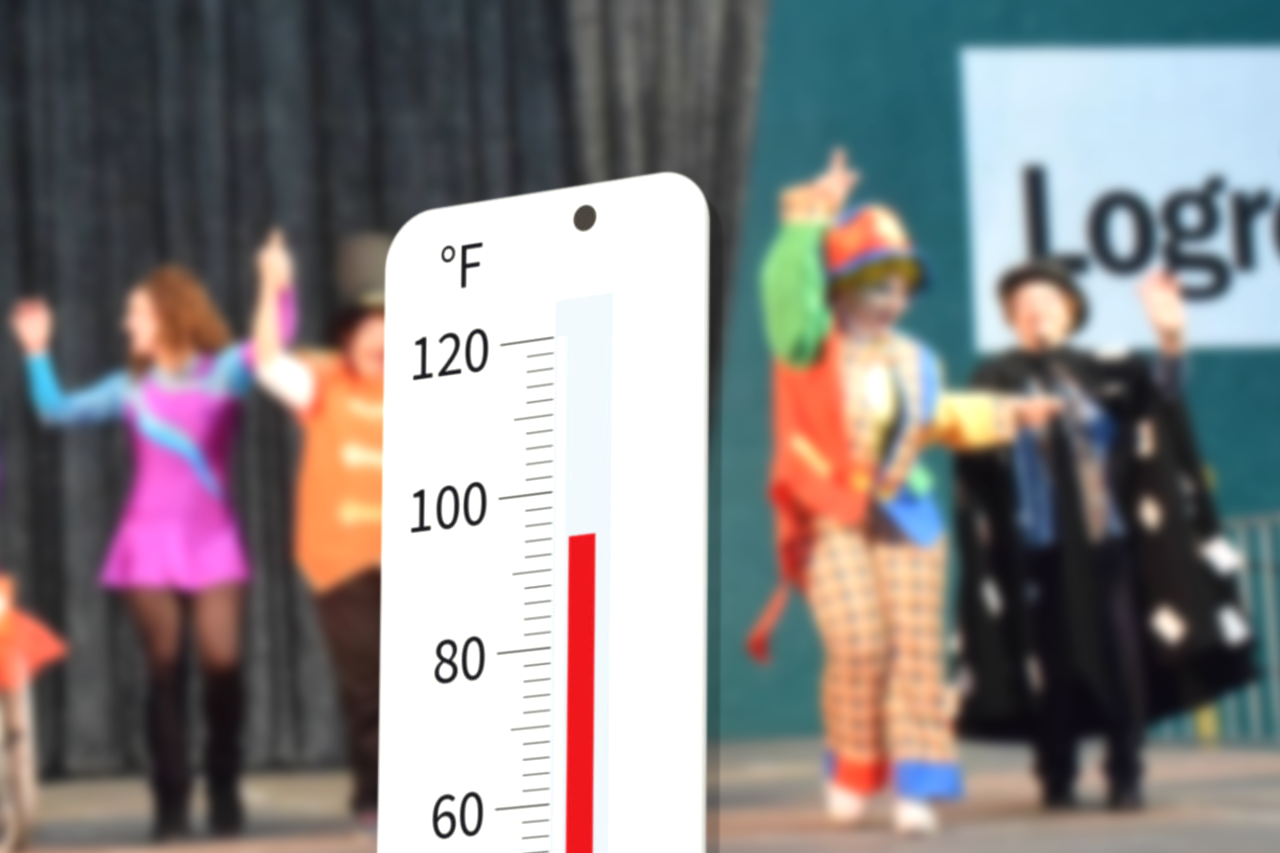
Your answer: 94 °F
